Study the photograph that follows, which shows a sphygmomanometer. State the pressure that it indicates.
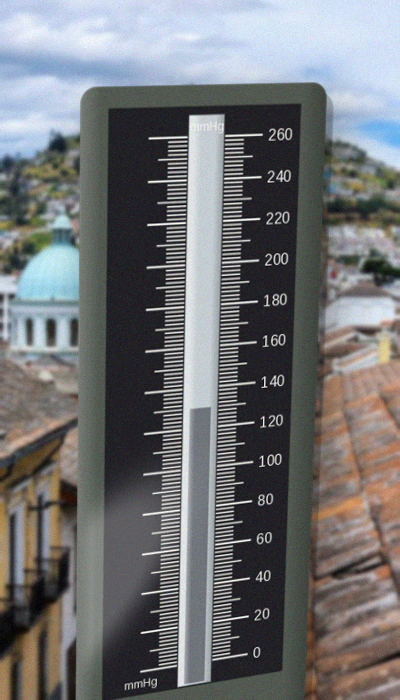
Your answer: 130 mmHg
